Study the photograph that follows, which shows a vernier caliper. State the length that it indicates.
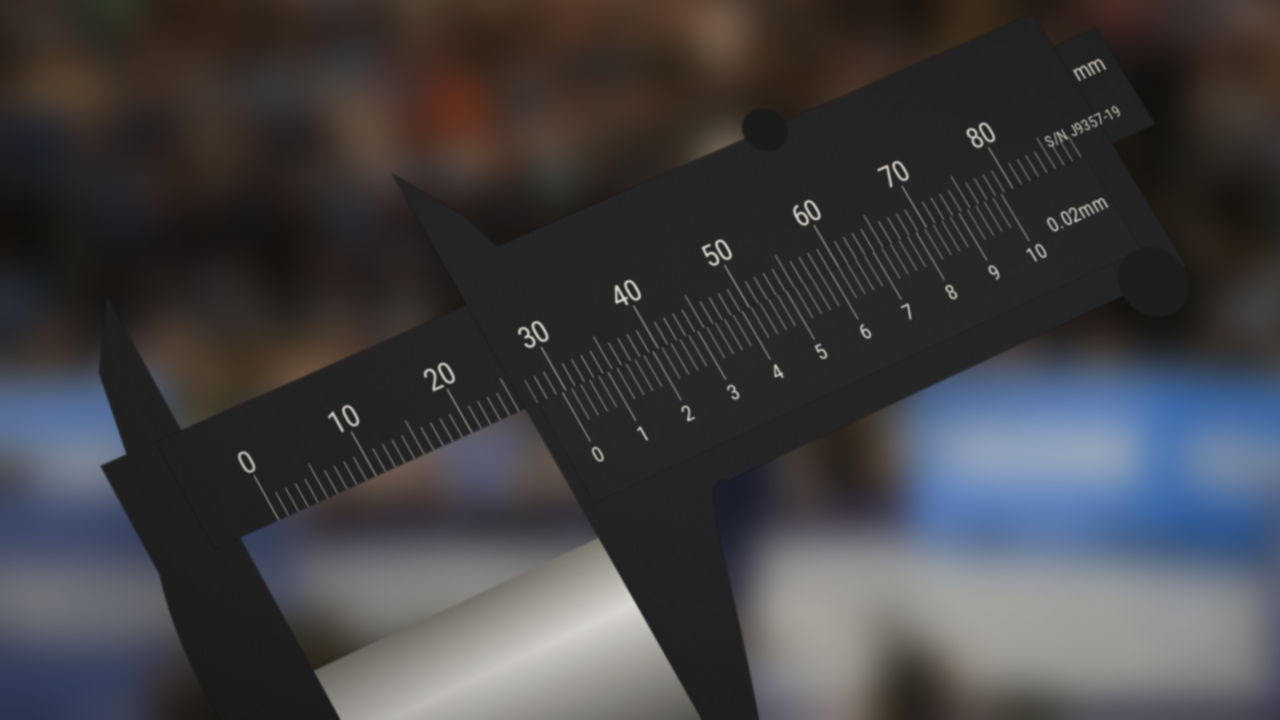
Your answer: 29.6 mm
